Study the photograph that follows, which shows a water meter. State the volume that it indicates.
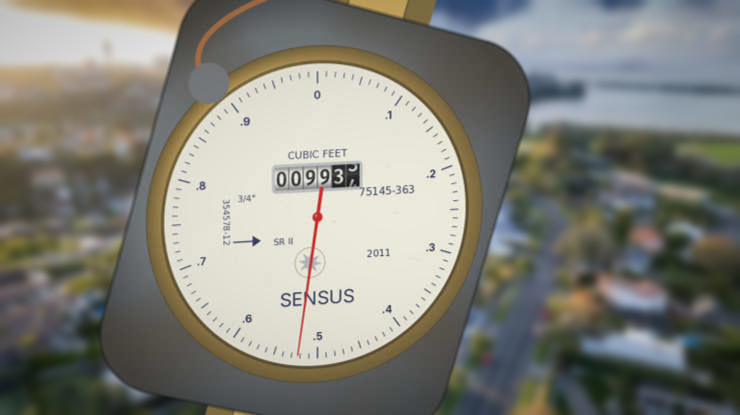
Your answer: 9933.52 ft³
